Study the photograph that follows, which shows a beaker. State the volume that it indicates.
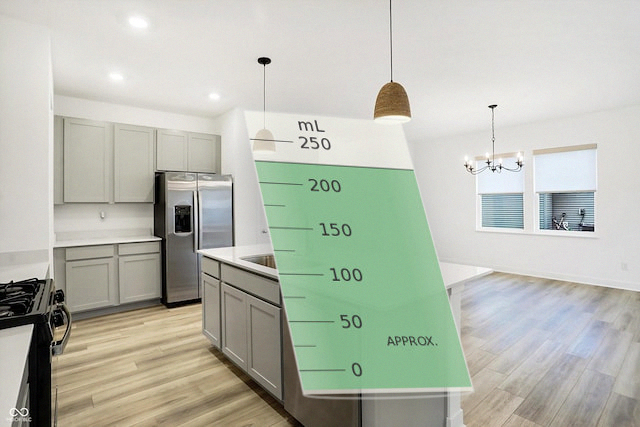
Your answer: 225 mL
